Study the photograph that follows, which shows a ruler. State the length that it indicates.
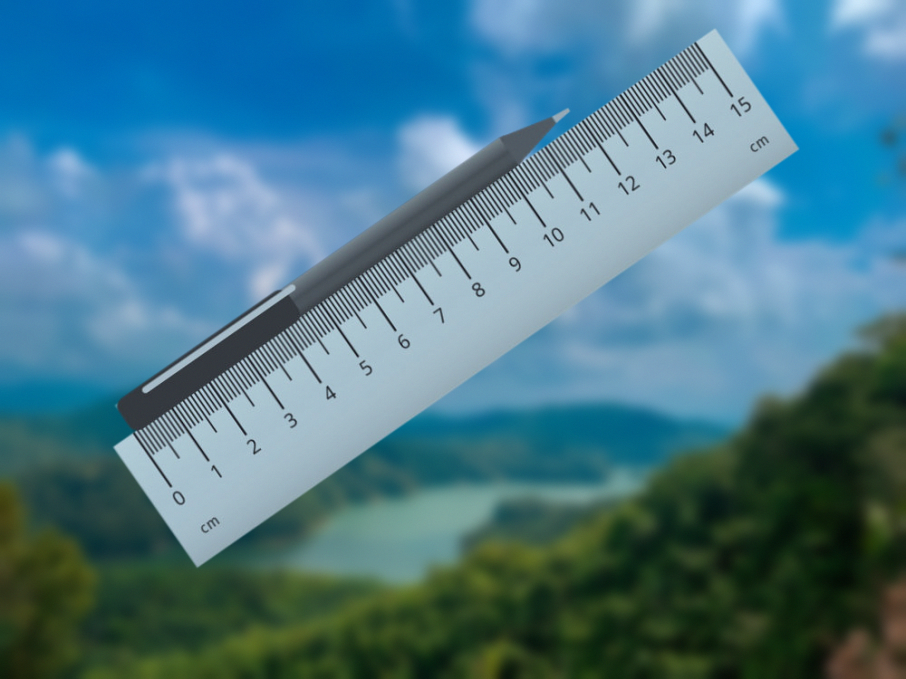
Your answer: 11.9 cm
